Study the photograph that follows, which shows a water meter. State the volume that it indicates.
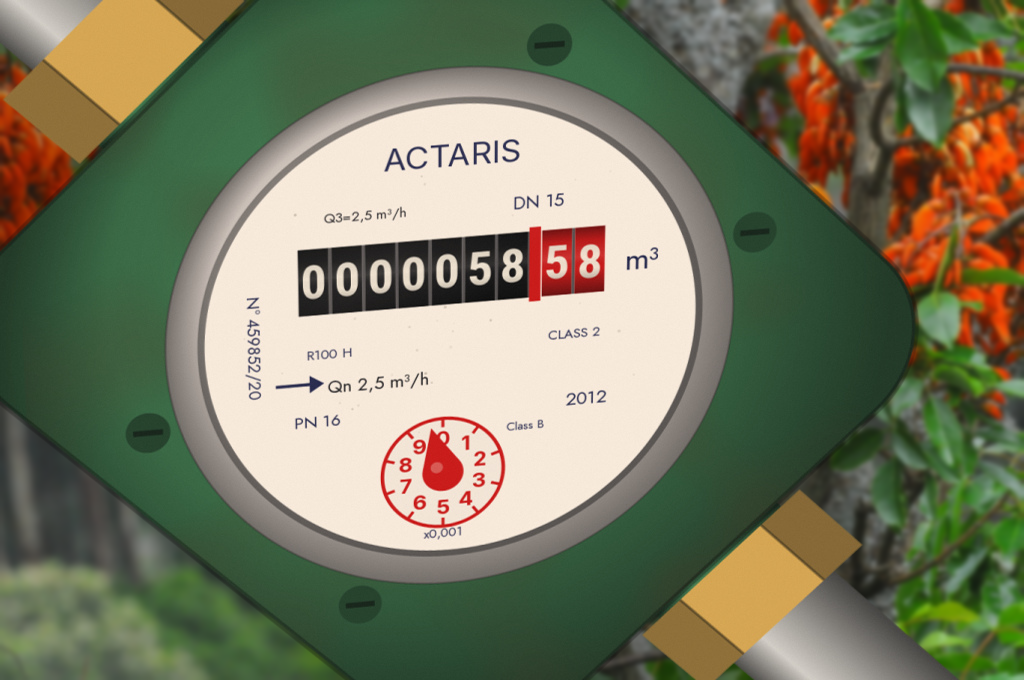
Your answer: 58.579 m³
